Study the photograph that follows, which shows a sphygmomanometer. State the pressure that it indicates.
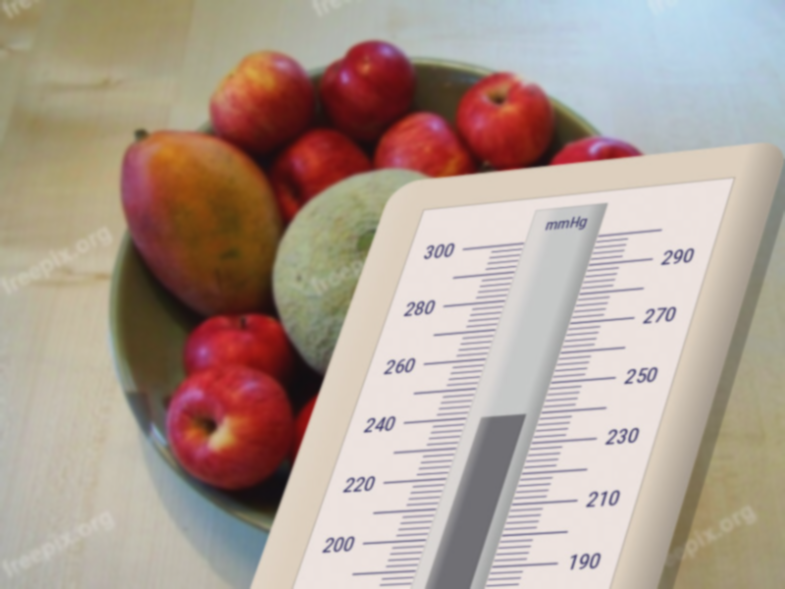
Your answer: 240 mmHg
